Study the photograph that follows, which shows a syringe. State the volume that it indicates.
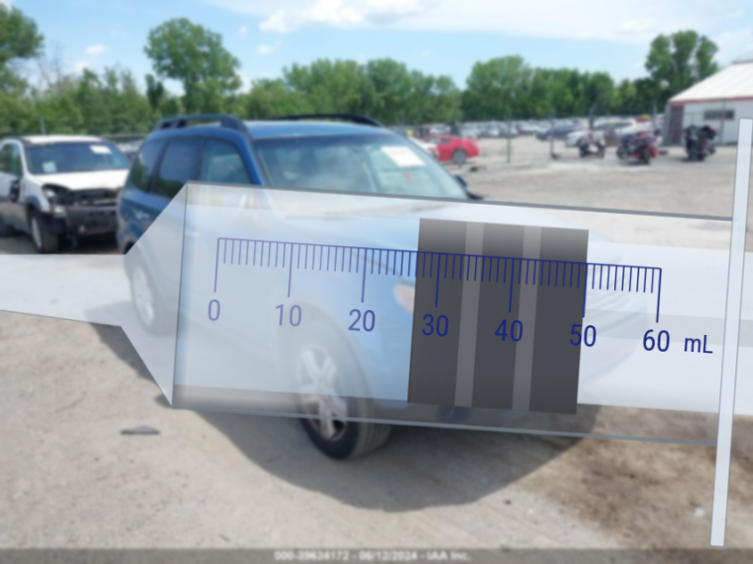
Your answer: 27 mL
